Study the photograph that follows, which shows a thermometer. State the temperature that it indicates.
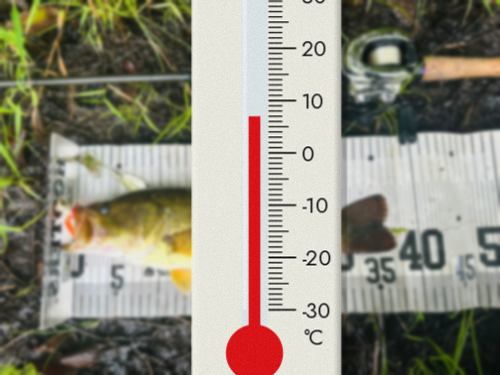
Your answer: 7 °C
